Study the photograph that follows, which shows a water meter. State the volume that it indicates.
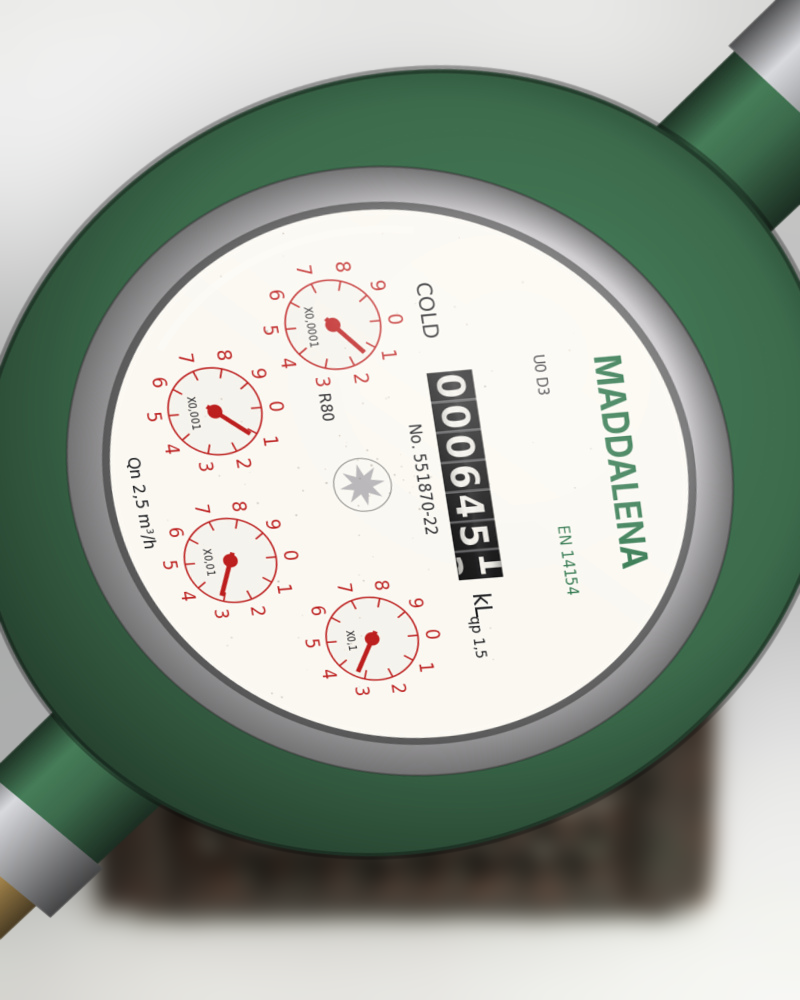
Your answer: 6451.3311 kL
